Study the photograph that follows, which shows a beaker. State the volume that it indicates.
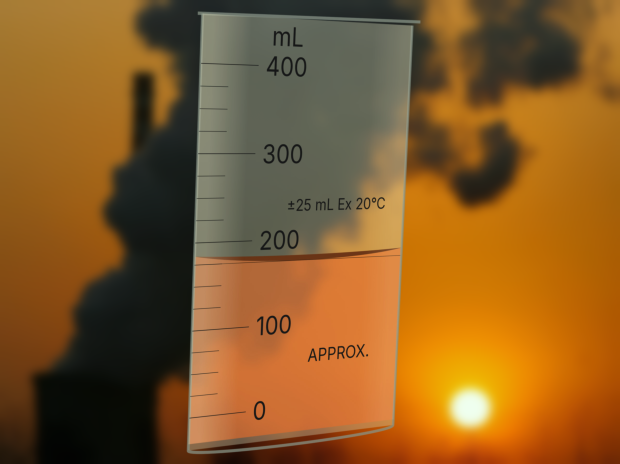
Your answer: 175 mL
